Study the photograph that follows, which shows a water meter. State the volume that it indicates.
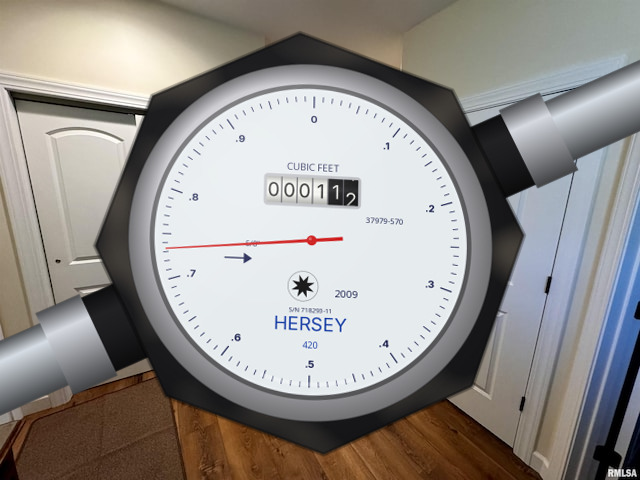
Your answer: 111.73 ft³
